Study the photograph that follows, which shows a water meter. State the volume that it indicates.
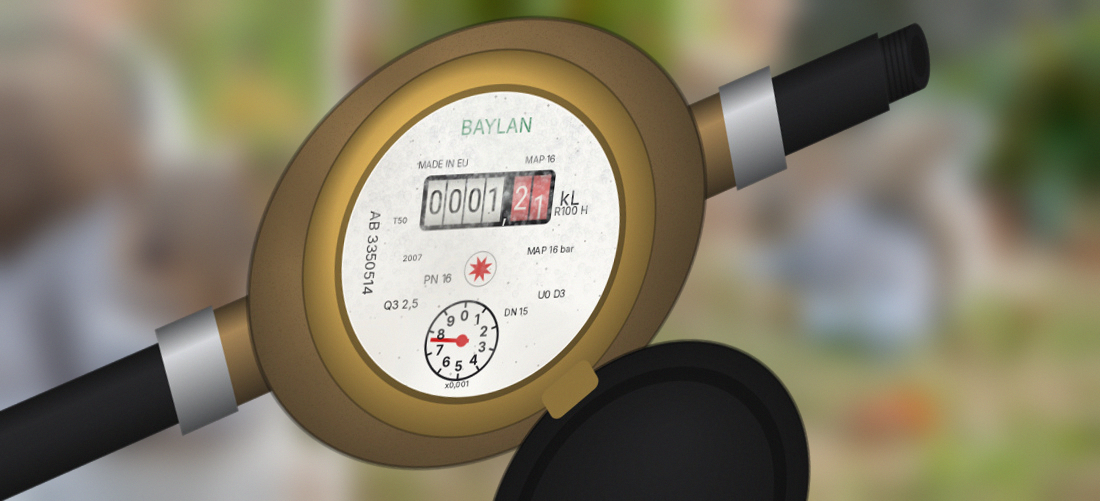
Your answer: 1.207 kL
